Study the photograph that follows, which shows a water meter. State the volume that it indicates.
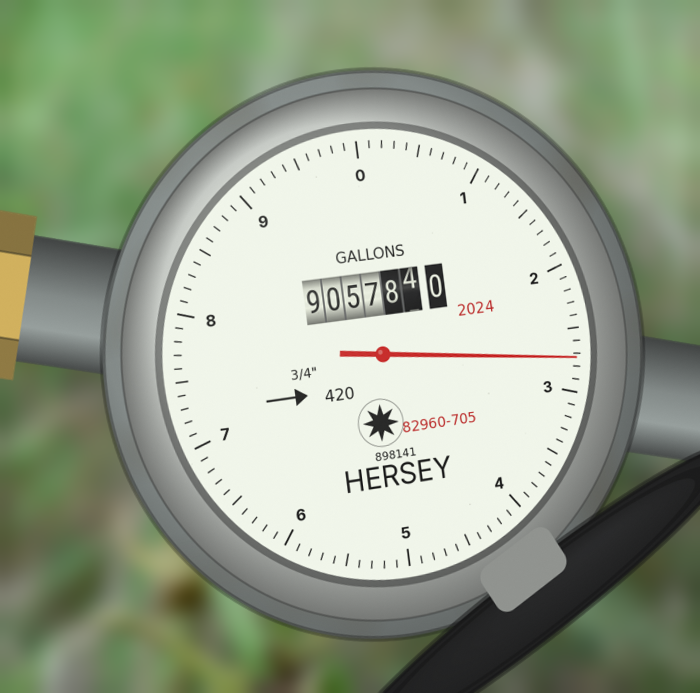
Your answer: 9057842.7 gal
